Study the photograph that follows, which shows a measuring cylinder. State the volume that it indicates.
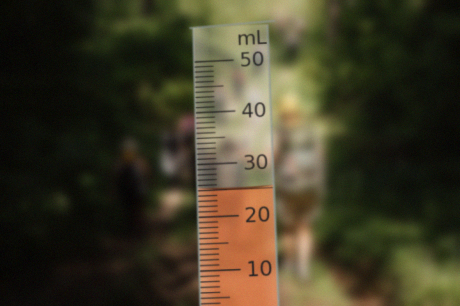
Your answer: 25 mL
